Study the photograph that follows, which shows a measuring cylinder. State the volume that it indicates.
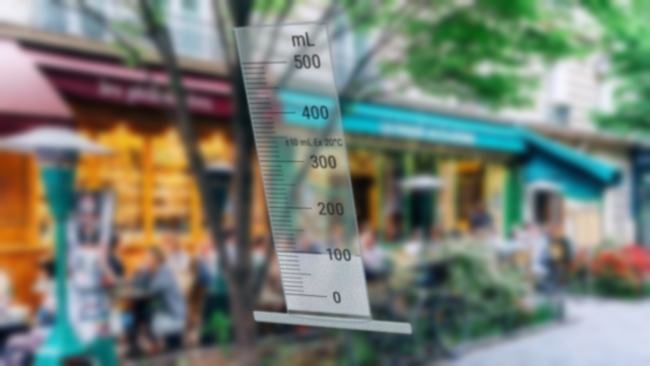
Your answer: 100 mL
